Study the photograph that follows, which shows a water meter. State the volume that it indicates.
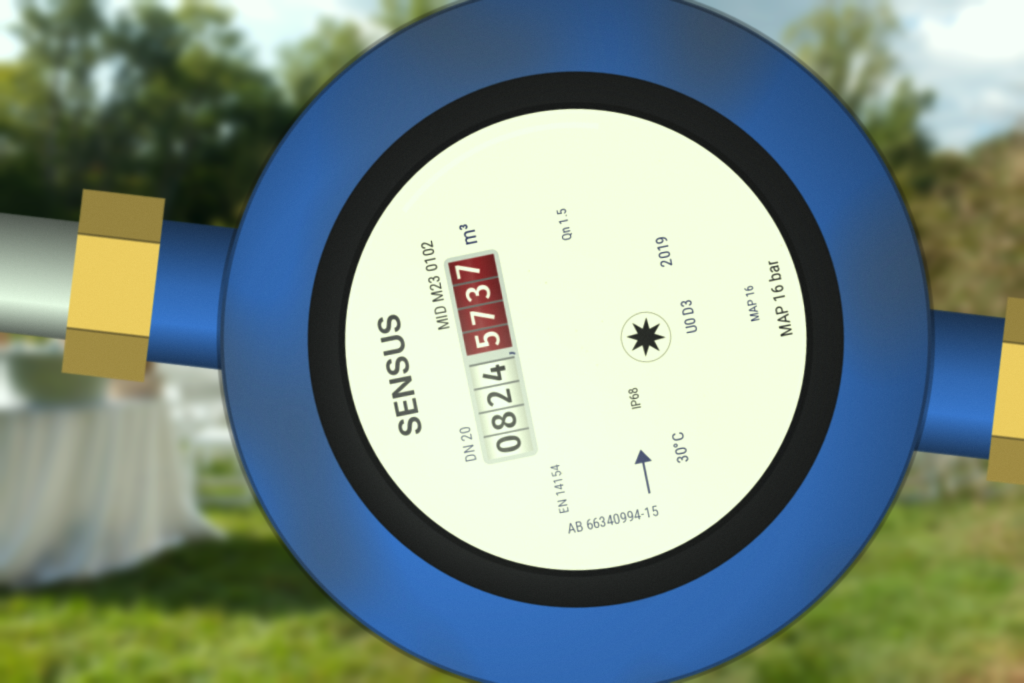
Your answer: 824.5737 m³
